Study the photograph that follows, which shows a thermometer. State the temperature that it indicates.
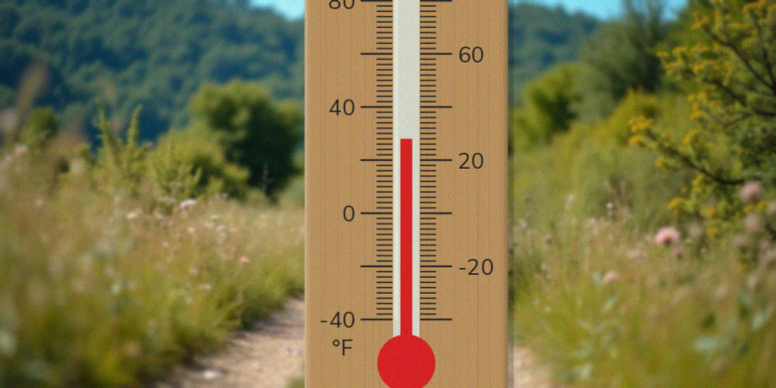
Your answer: 28 °F
